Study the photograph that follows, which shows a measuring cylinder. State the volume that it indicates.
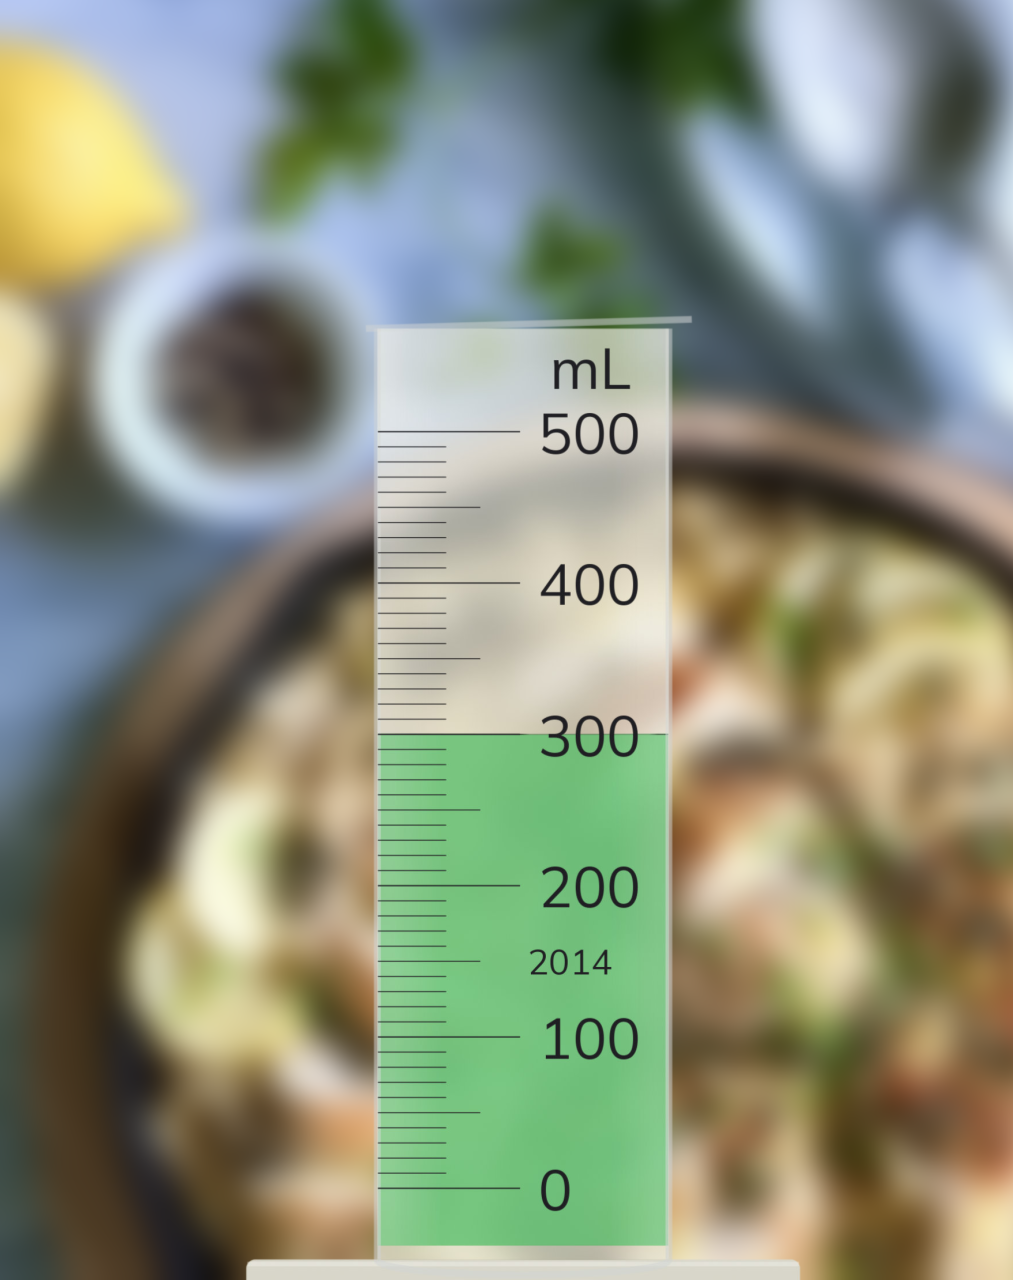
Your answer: 300 mL
